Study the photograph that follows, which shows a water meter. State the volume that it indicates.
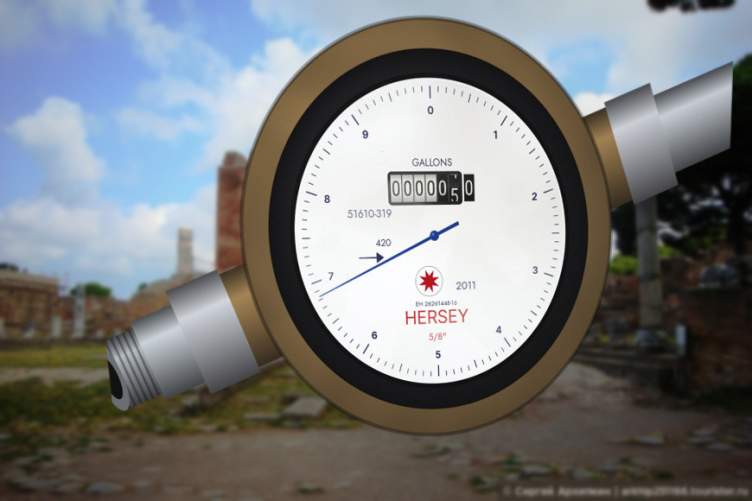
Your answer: 46.8 gal
